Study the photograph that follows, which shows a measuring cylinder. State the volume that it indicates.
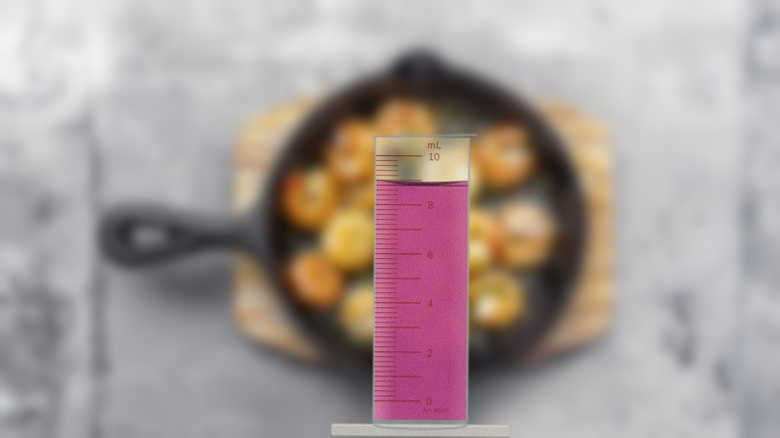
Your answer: 8.8 mL
